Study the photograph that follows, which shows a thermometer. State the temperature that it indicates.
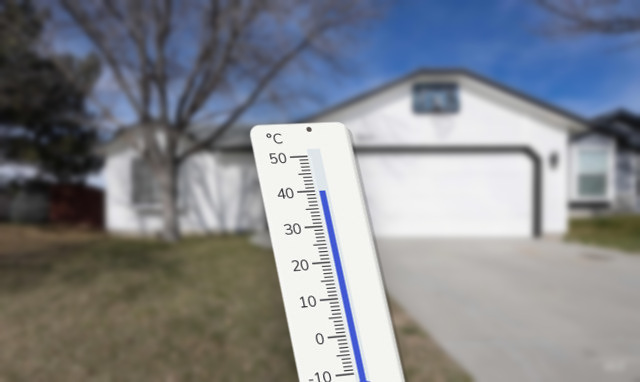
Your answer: 40 °C
